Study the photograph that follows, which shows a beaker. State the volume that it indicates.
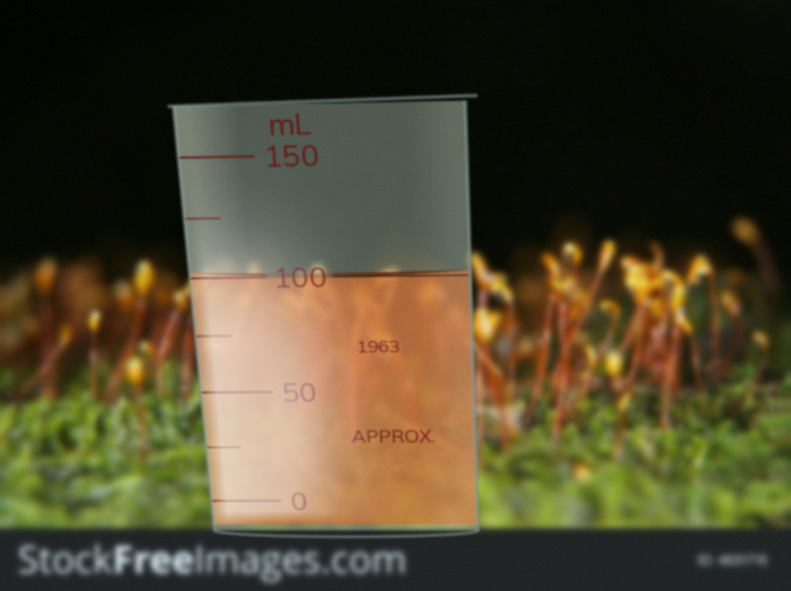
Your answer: 100 mL
